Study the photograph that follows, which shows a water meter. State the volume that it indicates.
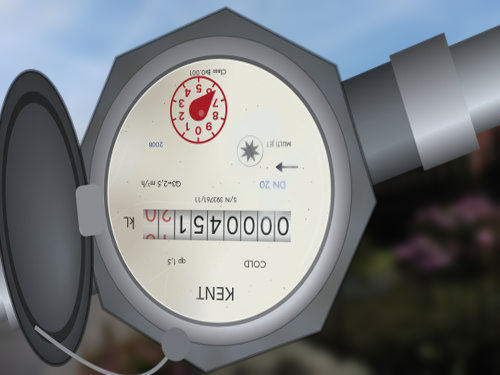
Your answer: 451.196 kL
